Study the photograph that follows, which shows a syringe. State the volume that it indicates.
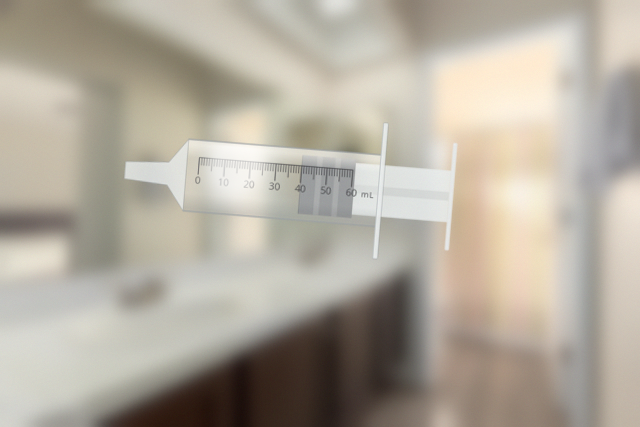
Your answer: 40 mL
